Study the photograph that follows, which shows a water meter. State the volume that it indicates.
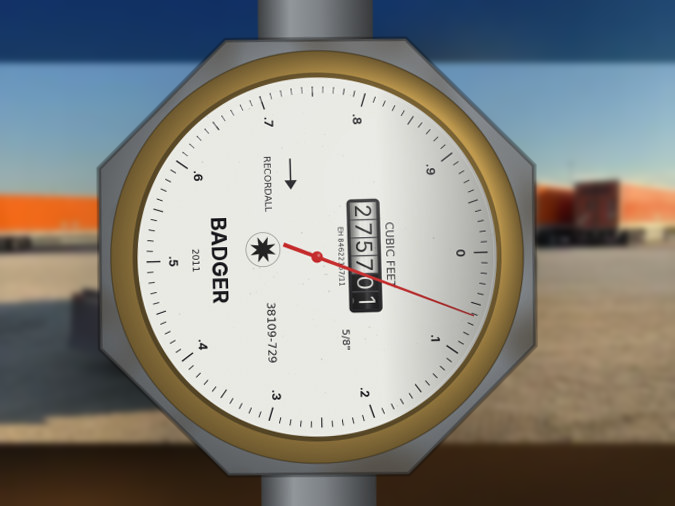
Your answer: 275701.06 ft³
